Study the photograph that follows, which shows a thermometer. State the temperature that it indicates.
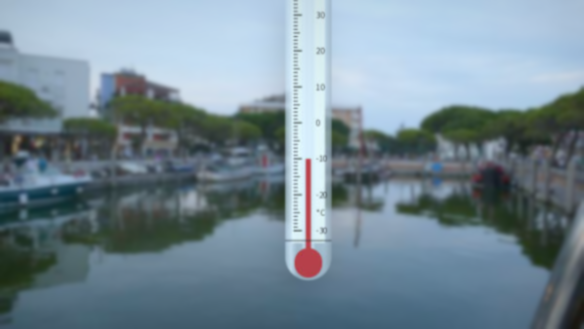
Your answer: -10 °C
